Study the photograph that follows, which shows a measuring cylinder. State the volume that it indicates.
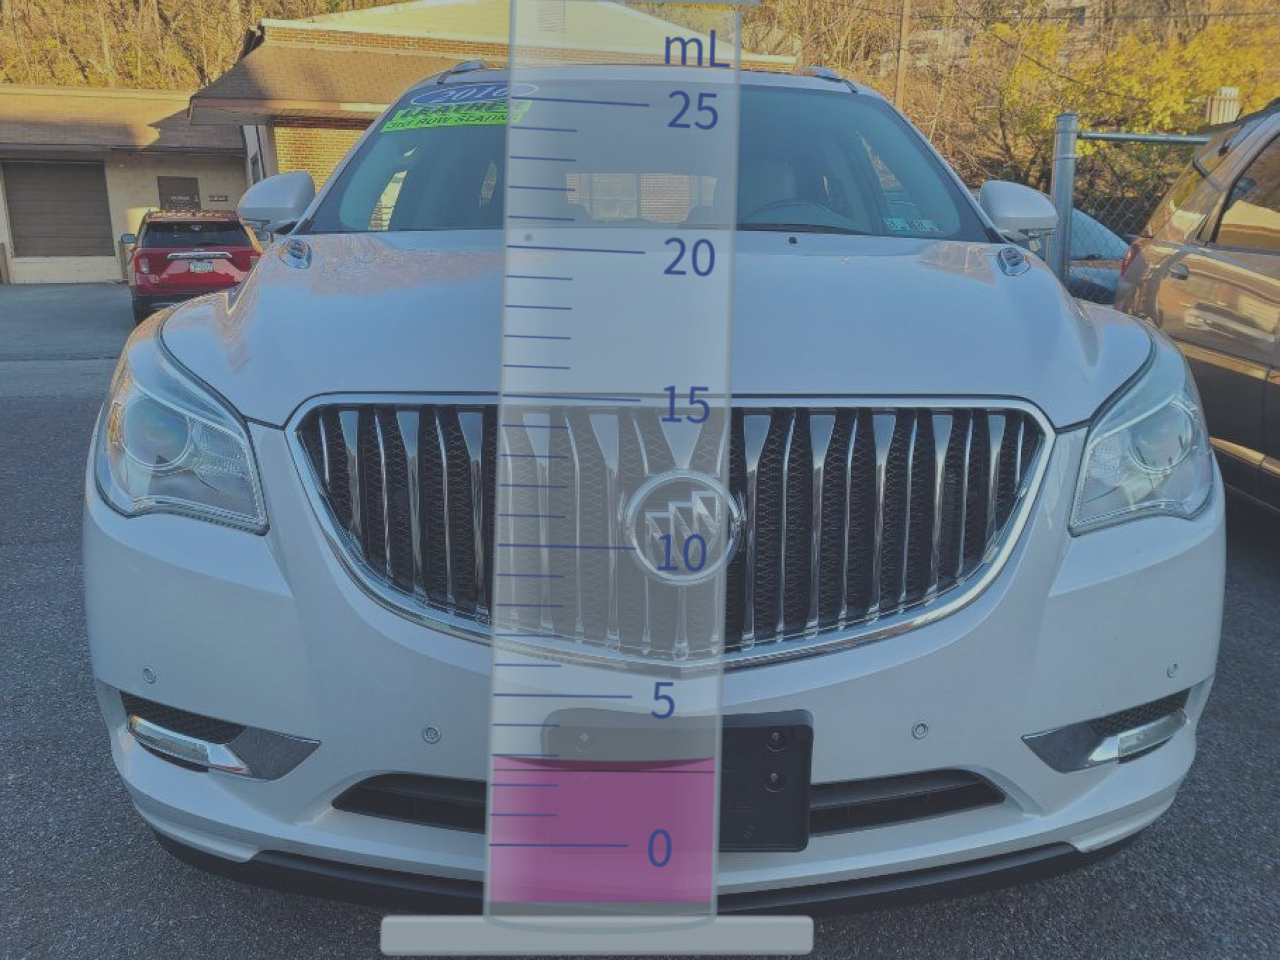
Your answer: 2.5 mL
